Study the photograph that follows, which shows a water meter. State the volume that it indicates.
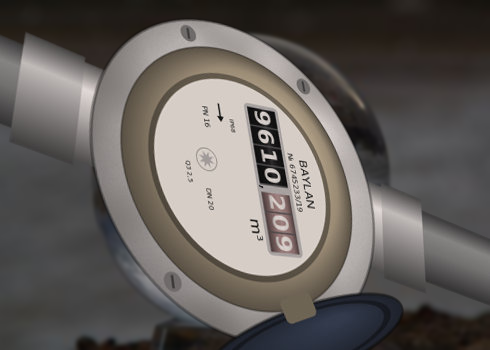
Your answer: 9610.209 m³
